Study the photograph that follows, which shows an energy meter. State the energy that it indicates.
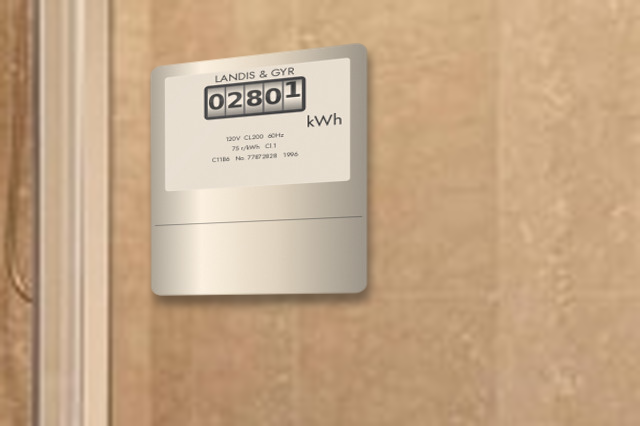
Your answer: 2801 kWh
